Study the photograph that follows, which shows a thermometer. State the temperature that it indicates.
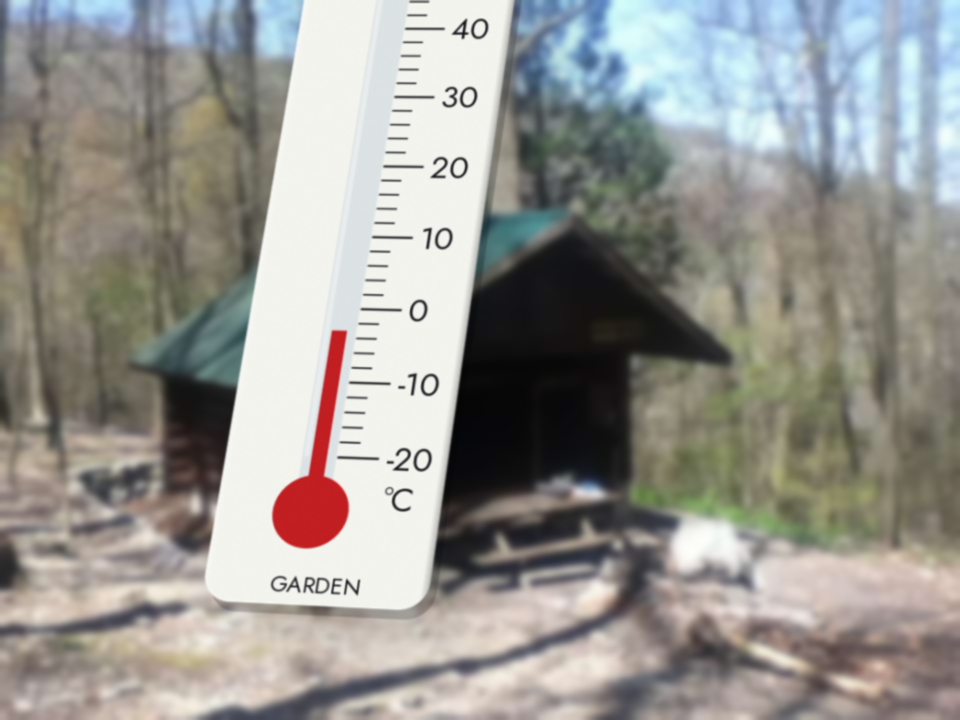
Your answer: -3 °C
